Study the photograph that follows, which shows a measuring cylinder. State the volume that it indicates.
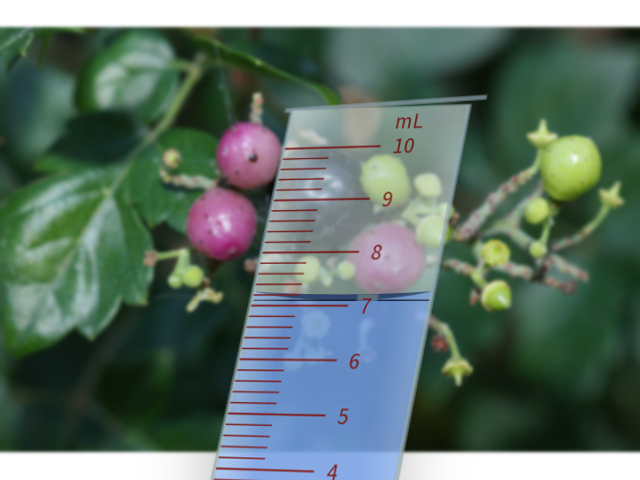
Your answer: 7.1 mL
